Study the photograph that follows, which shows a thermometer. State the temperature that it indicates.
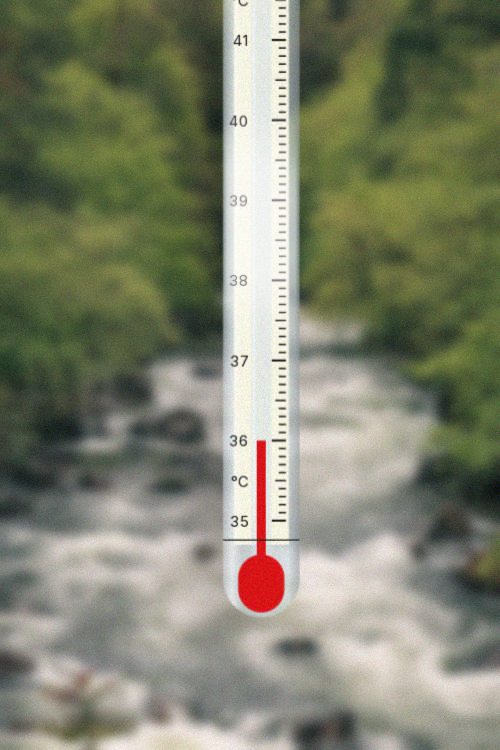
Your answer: 36 °C
